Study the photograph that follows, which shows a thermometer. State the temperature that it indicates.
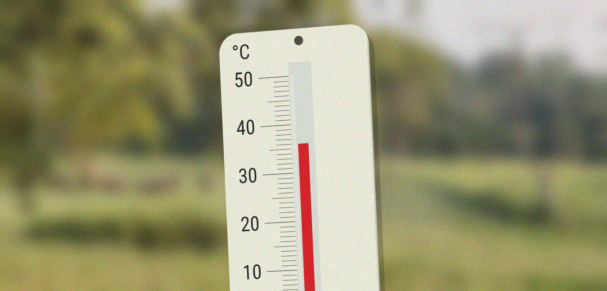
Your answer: 36 °C
